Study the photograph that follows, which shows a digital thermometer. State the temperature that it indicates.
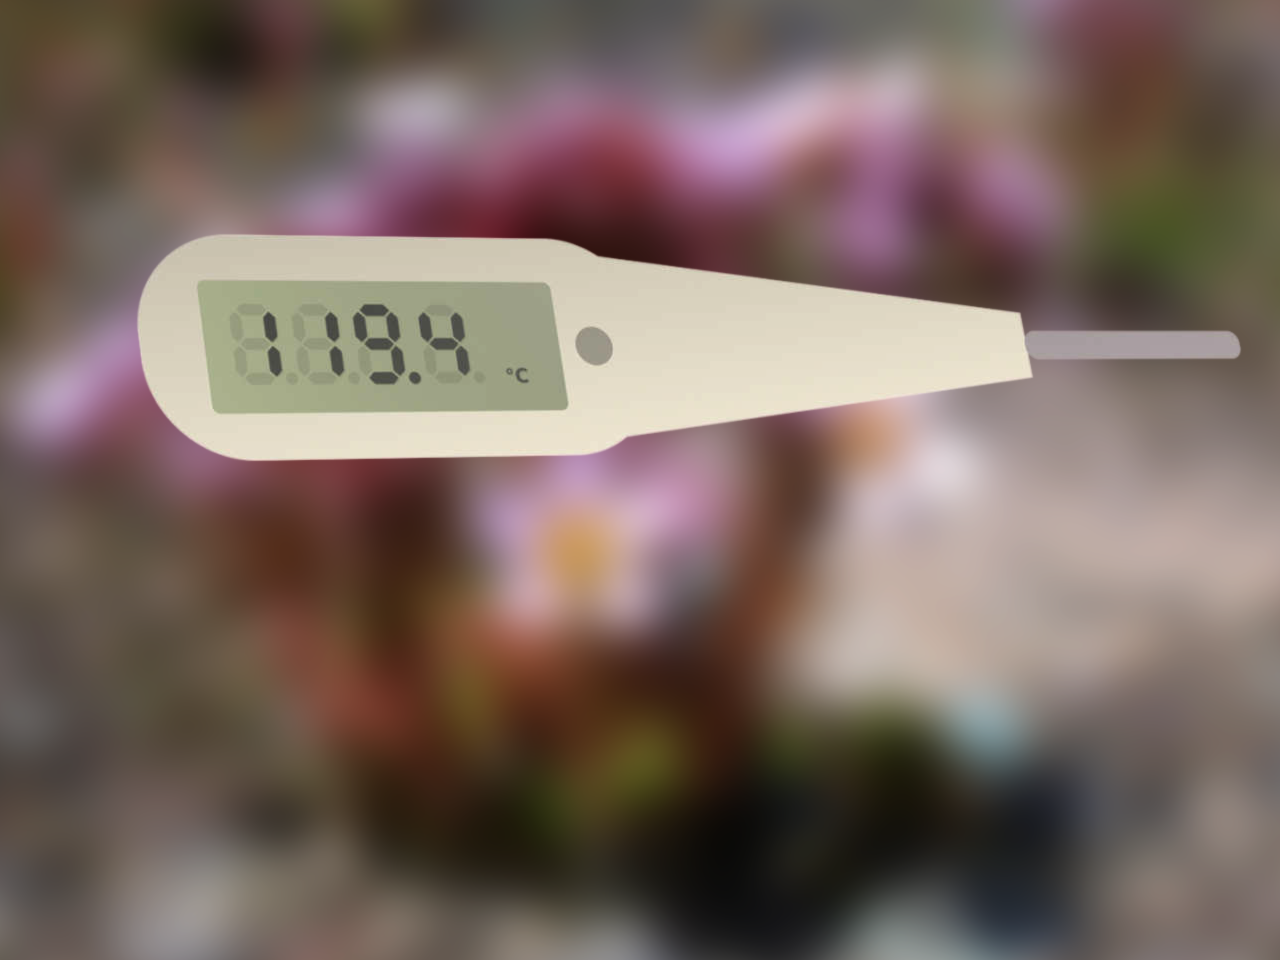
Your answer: 119.4 °C
